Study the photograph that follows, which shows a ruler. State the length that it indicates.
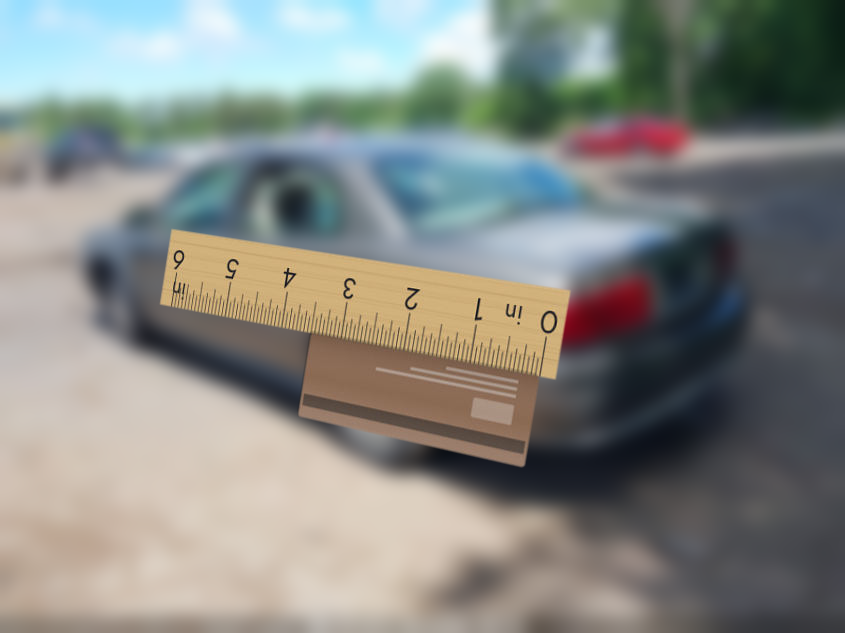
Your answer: 3.5 in
